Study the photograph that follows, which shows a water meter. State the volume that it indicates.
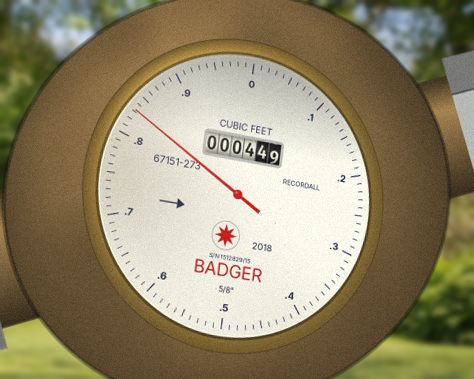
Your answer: 448.83 ft³
